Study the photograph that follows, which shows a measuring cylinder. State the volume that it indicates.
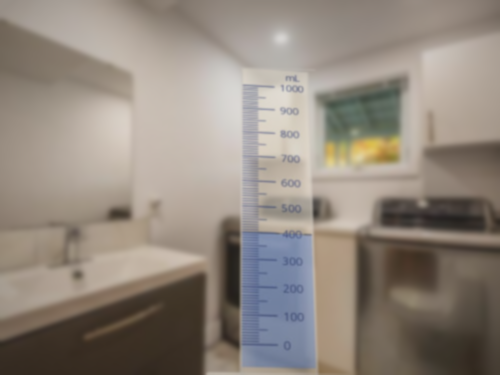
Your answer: 400 mL
